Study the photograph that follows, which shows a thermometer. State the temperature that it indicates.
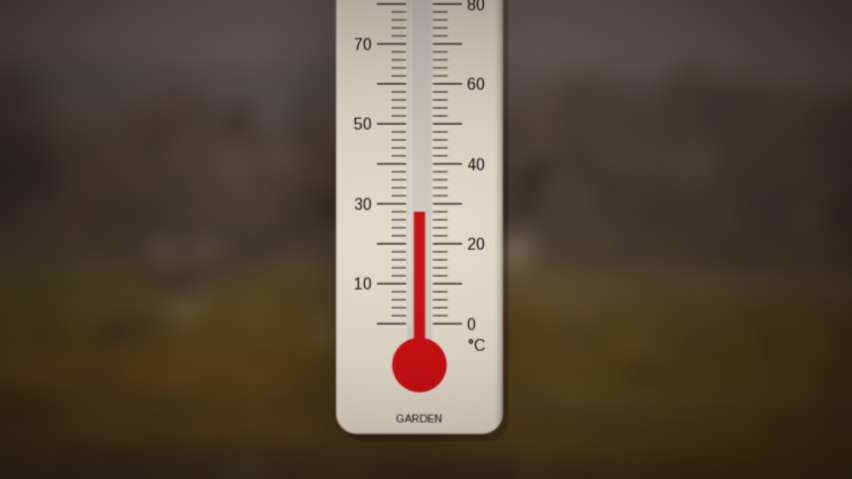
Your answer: 28 °C
